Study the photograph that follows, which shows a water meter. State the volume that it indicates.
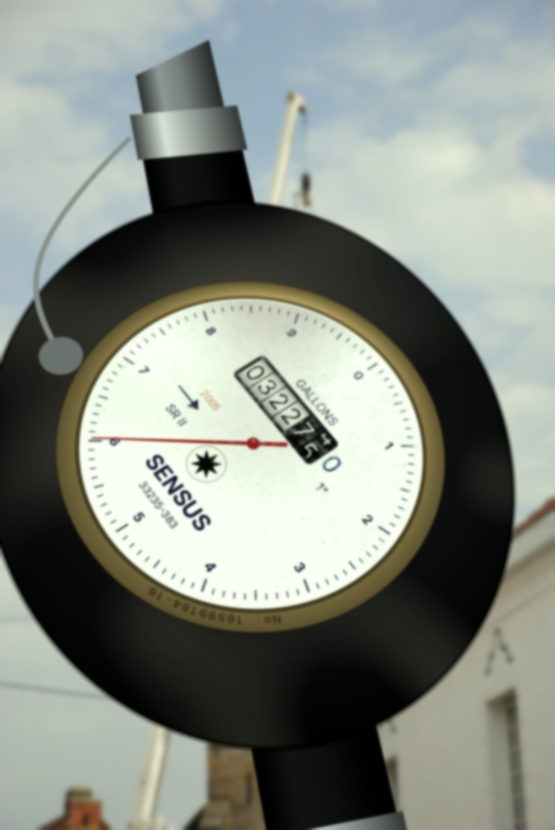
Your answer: 322746.0 gal
